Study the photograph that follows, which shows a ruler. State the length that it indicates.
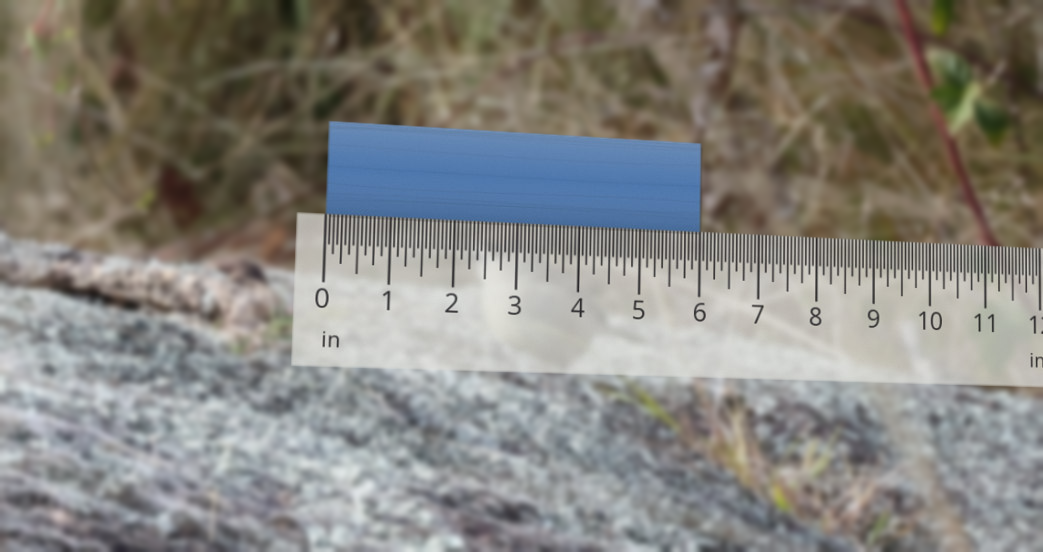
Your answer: 6 in
